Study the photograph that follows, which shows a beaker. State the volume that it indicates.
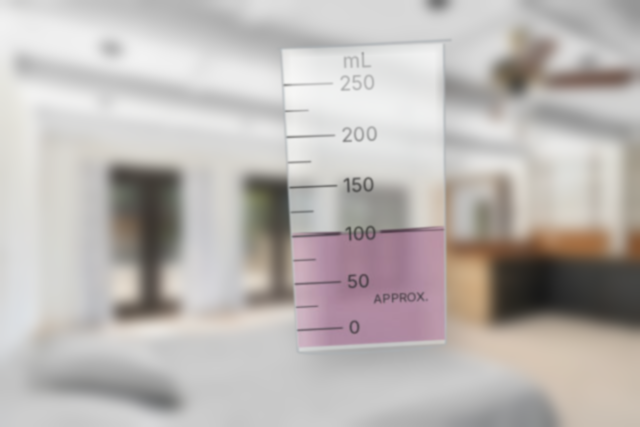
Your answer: 100 mL
